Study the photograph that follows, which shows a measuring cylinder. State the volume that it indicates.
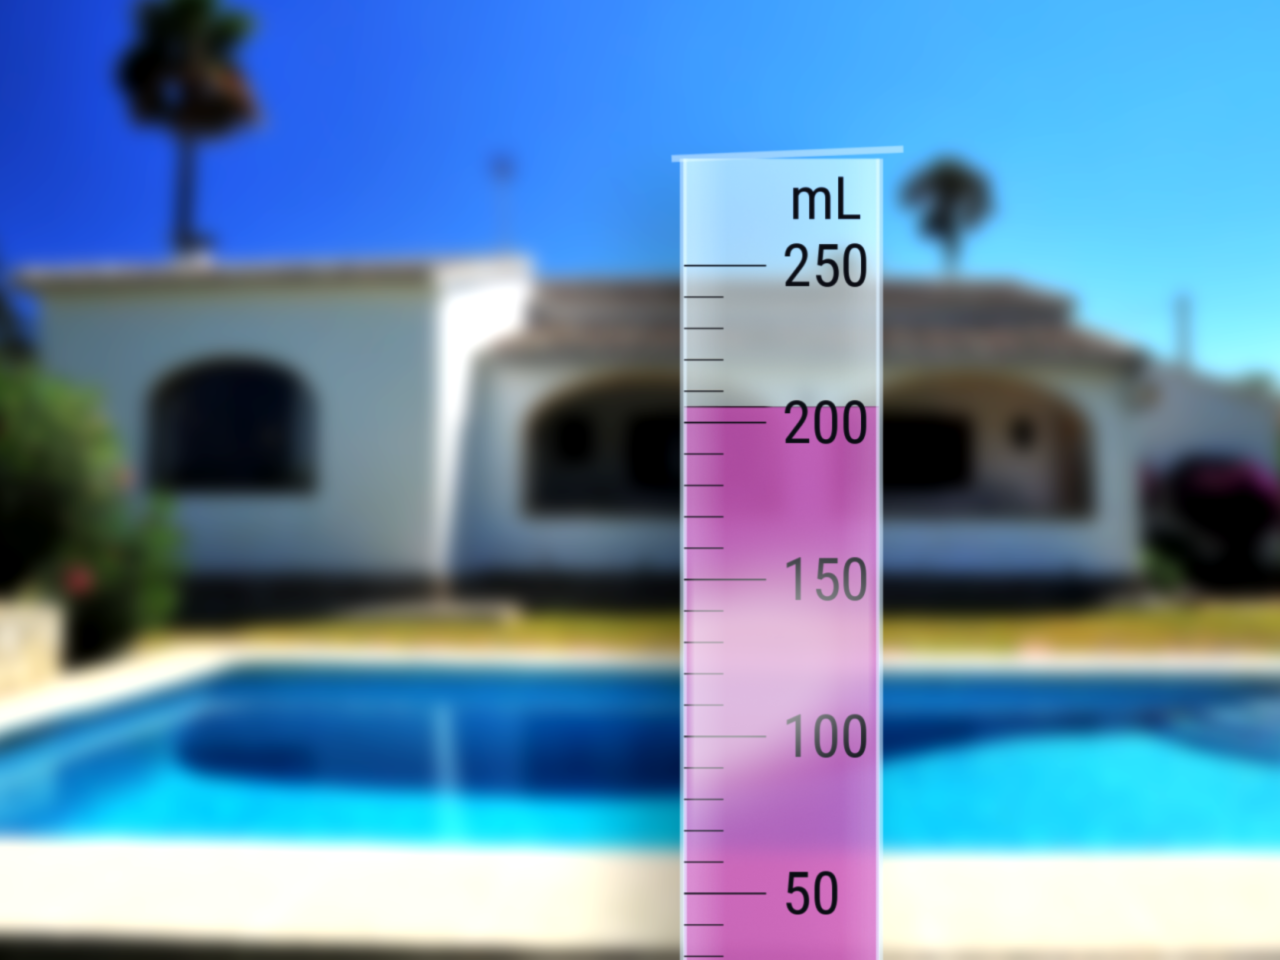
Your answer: 205 mL
